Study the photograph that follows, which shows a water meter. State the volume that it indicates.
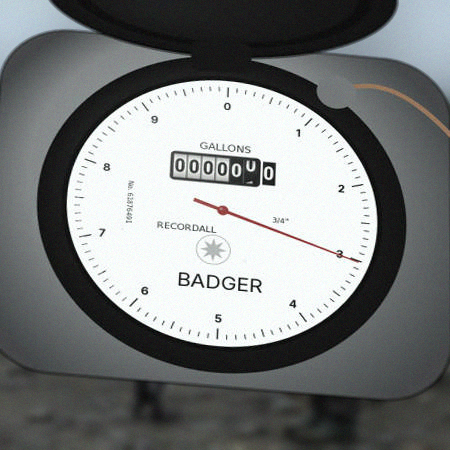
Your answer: 3.0 gal
